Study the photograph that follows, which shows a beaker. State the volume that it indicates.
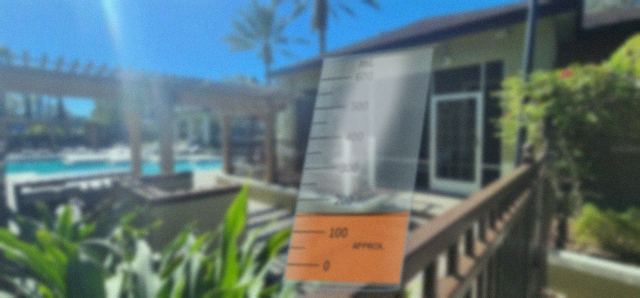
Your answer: 150 mL
